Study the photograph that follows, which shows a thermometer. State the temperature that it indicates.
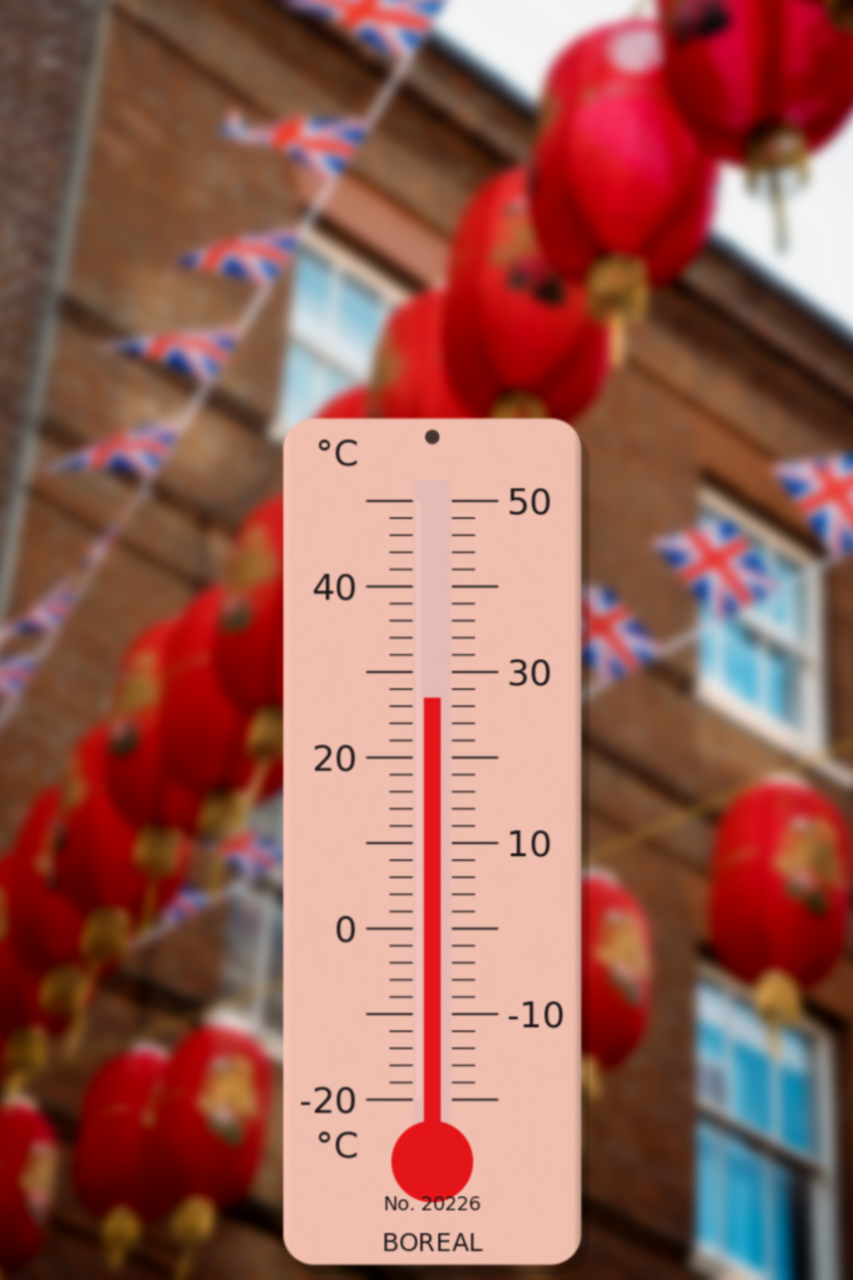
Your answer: 27 °C
